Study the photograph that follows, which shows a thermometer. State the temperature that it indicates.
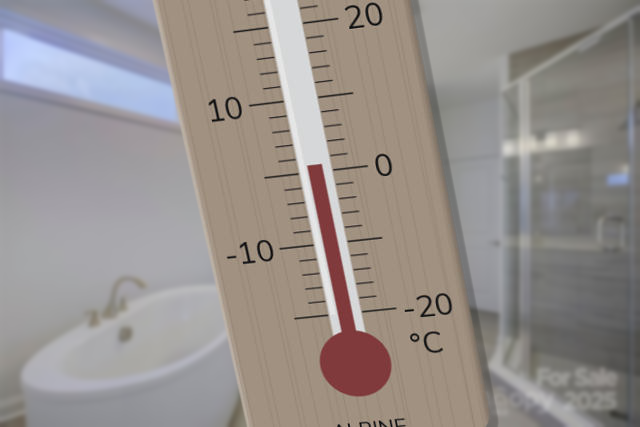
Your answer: 1 °C
